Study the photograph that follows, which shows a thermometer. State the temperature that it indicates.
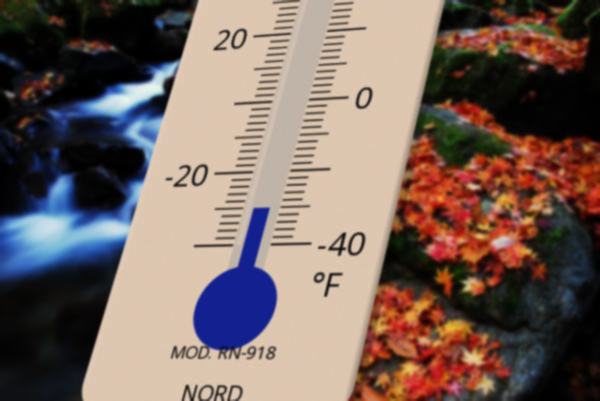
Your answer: -30 °F
